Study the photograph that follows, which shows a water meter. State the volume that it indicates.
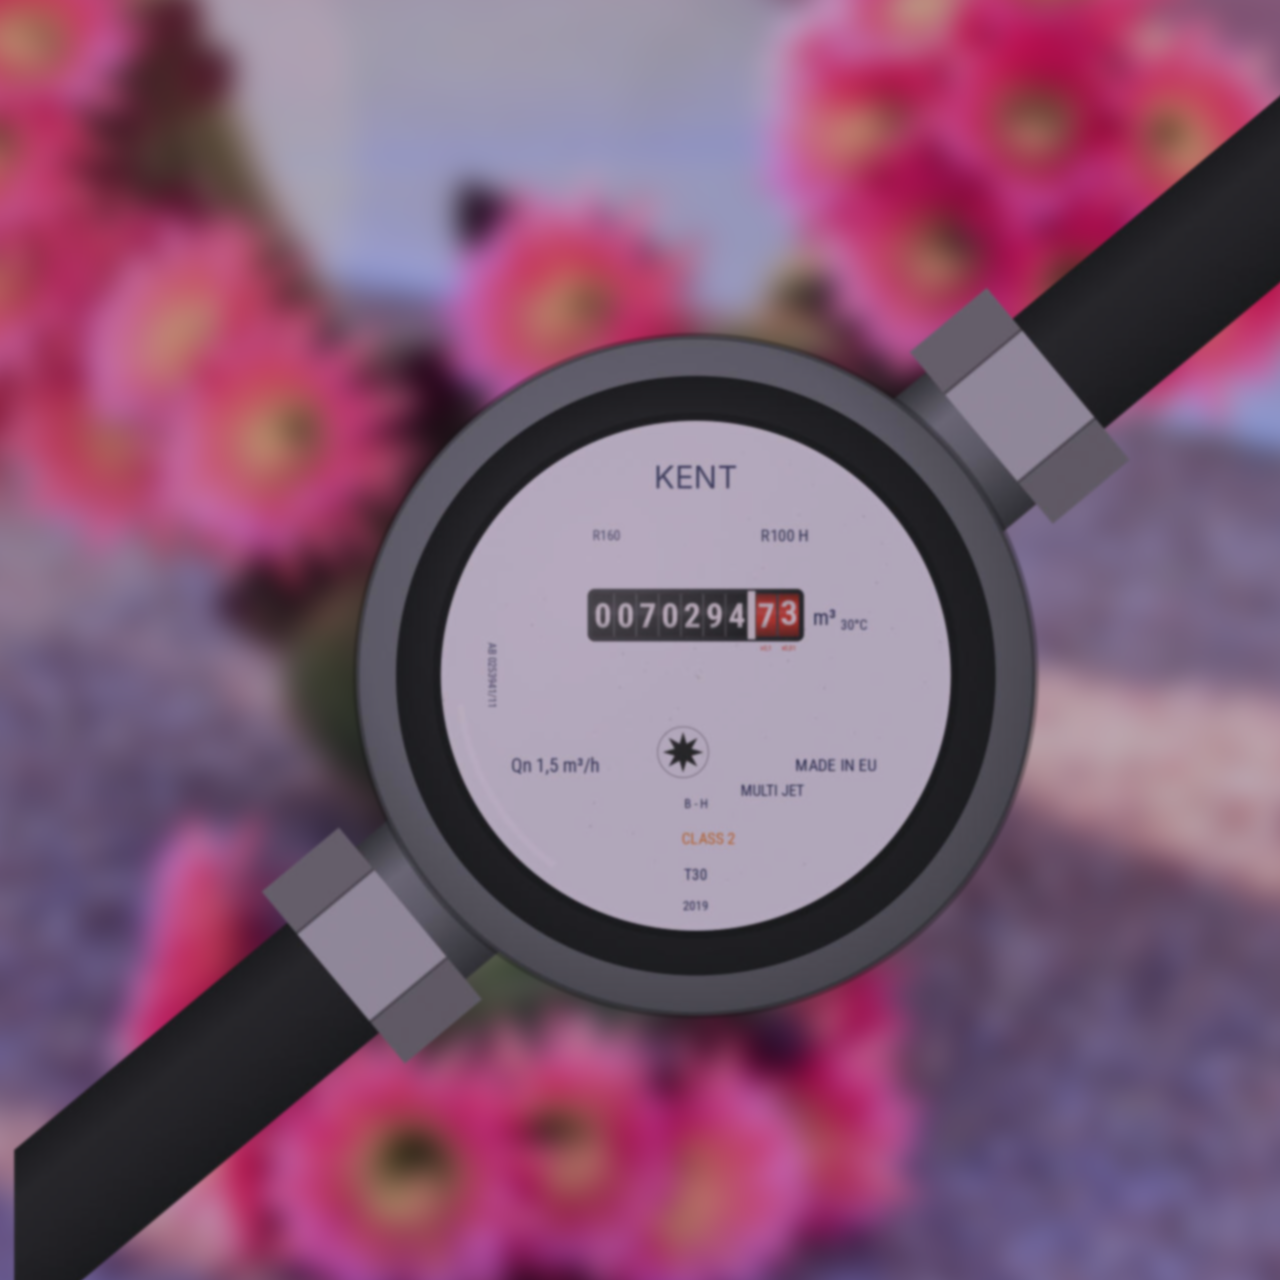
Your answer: 70294.73 m³
